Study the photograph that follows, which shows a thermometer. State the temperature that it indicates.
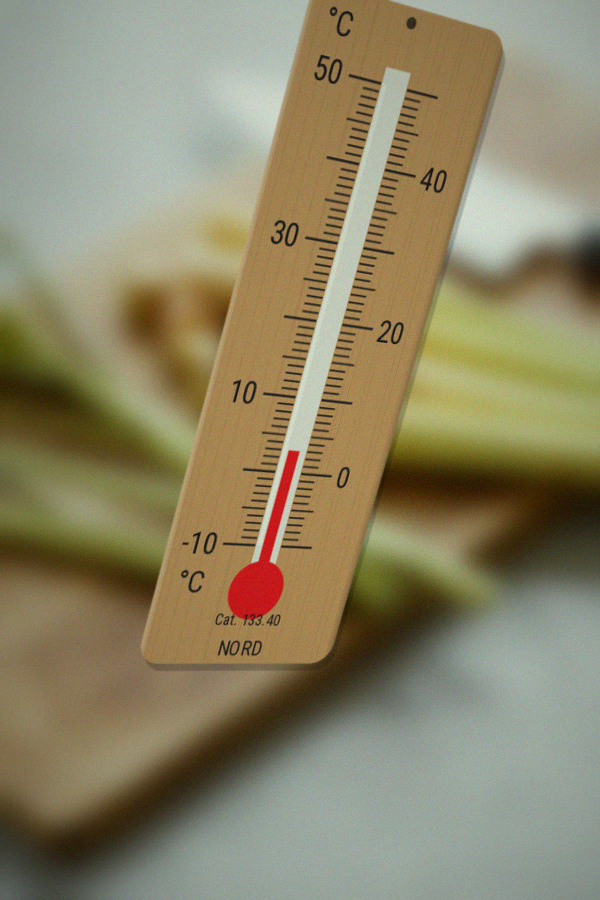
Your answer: 3 °C
